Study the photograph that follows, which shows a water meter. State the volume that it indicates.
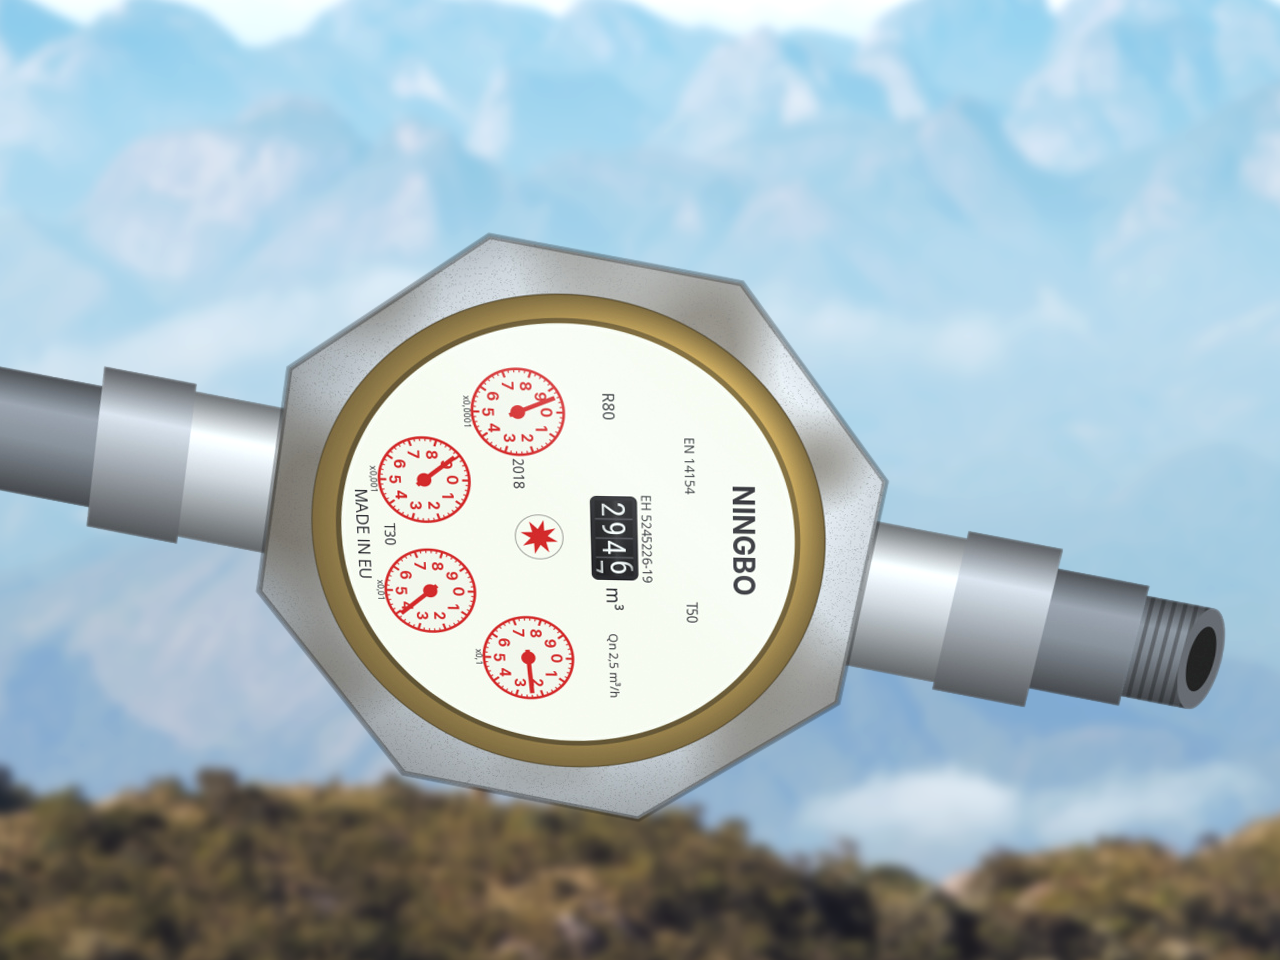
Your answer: 2946.2389 m³
